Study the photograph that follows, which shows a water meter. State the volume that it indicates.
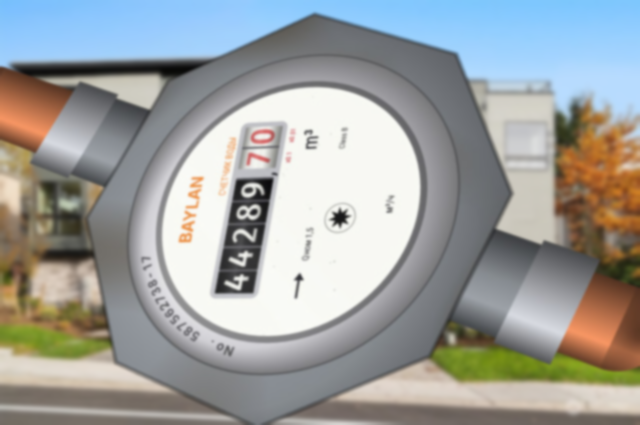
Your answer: 44289.70 m³
